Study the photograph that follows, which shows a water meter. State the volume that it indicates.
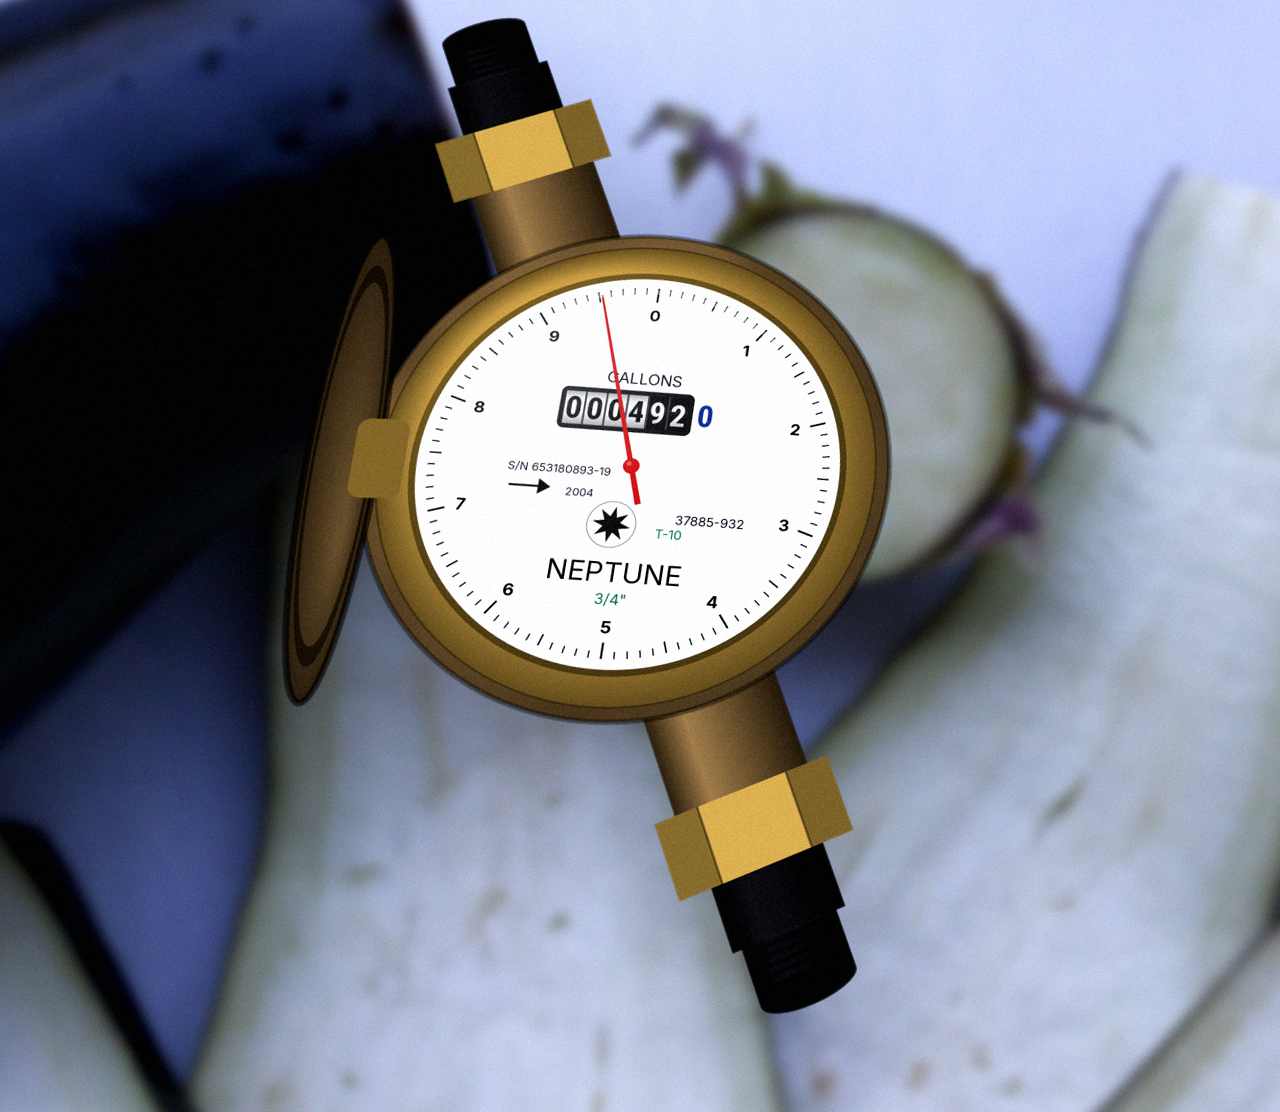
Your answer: 4919.5 gal
